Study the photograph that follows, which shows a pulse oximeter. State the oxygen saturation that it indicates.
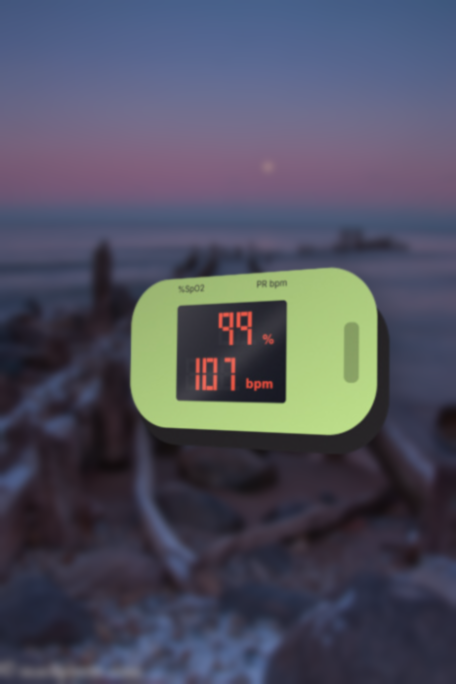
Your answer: 99 %
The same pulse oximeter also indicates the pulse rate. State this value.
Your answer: 107 bpm
